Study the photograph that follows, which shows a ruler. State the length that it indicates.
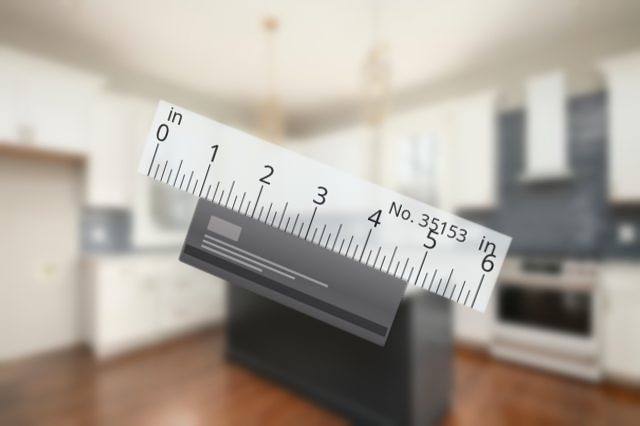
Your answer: 3.875 in
